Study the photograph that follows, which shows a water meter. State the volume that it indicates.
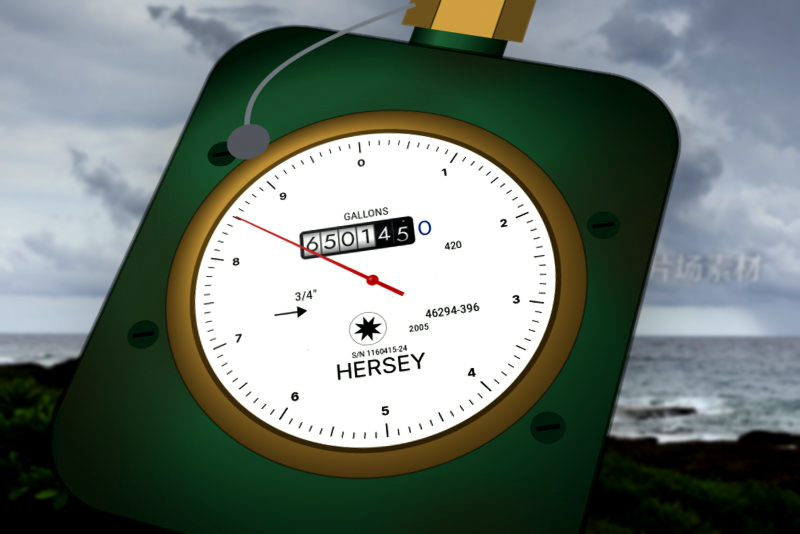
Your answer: 6501448.5 gal
